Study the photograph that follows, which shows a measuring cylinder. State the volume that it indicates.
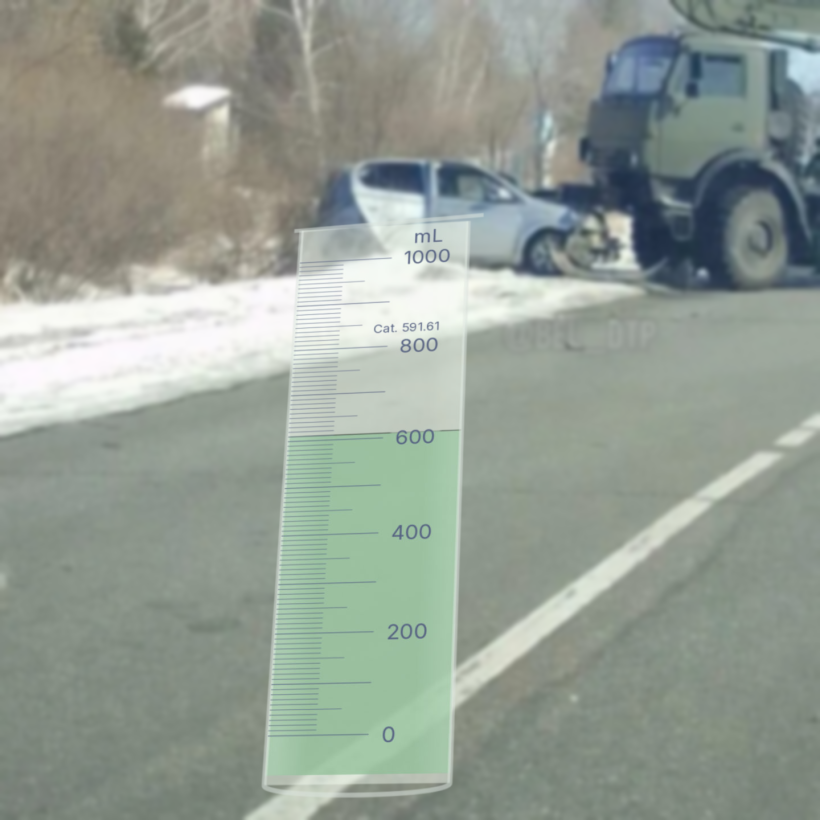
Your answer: 610 mL
